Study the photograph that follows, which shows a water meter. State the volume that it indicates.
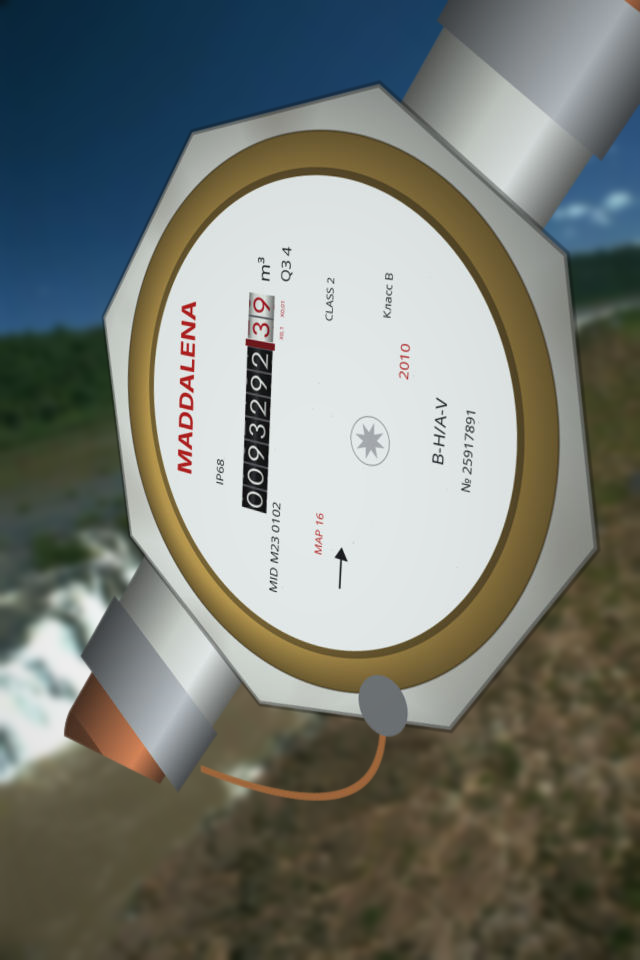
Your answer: 93292.39 m³
